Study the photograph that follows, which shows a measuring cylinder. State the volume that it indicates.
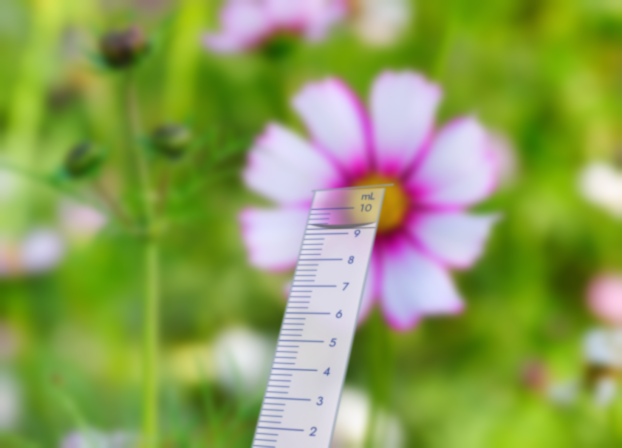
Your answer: 9.2 mL
